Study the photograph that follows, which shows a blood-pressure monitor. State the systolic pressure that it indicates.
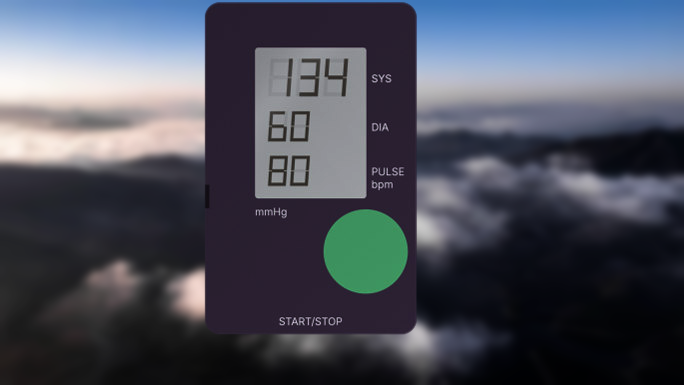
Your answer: 134 mmHg
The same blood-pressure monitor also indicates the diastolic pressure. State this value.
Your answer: 60 mmHg
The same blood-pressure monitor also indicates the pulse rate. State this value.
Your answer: 80 bpm
